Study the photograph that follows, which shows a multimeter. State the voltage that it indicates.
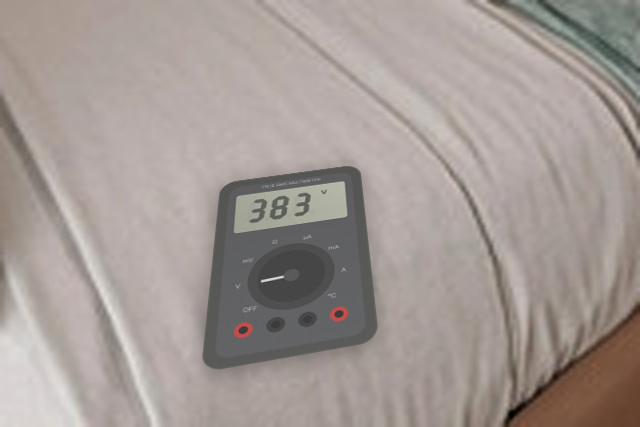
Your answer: 383 V
